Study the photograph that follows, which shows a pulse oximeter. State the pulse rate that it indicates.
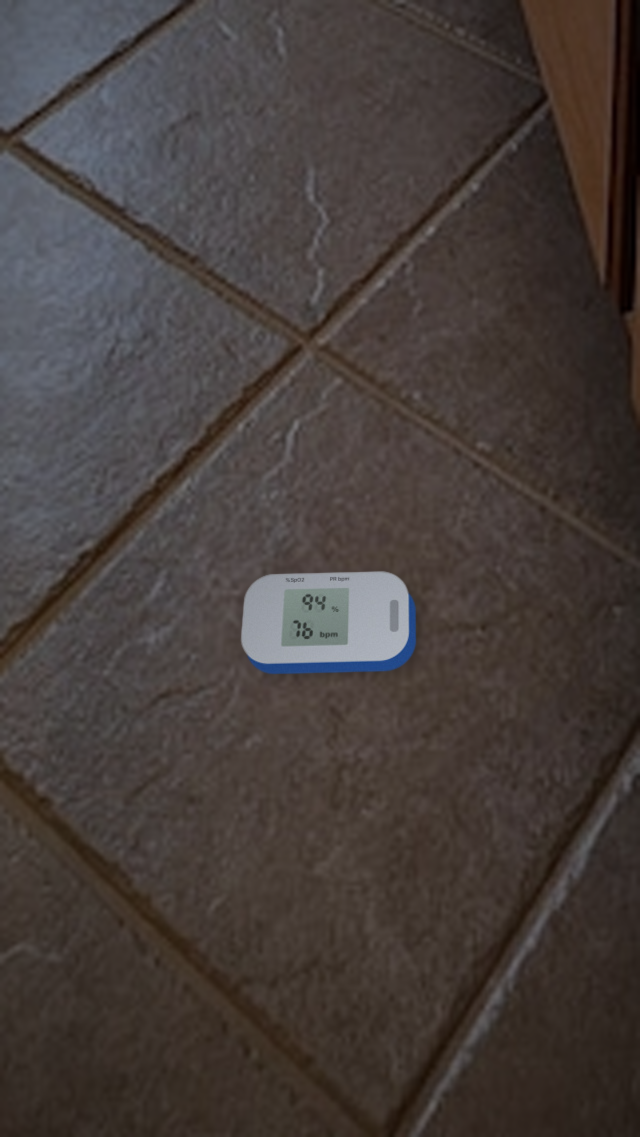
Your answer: 76 bpm
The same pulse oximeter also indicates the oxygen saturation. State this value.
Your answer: 94 %
